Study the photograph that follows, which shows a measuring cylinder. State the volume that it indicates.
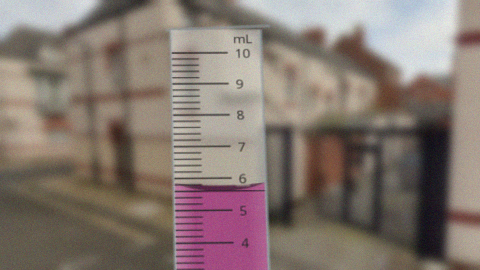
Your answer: 5.6 mL
